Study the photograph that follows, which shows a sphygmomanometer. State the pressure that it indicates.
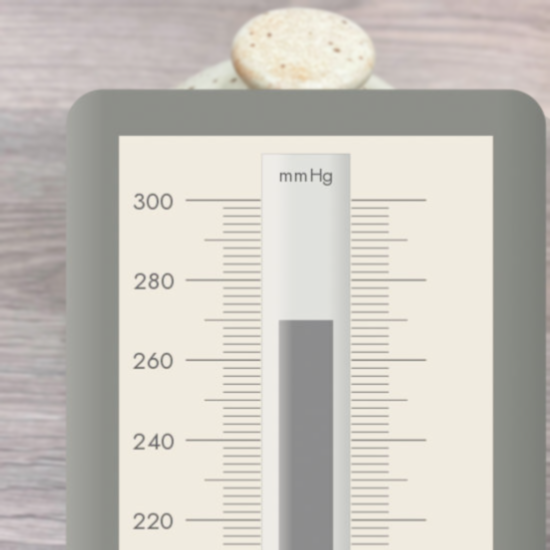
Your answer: 270 mmHg
